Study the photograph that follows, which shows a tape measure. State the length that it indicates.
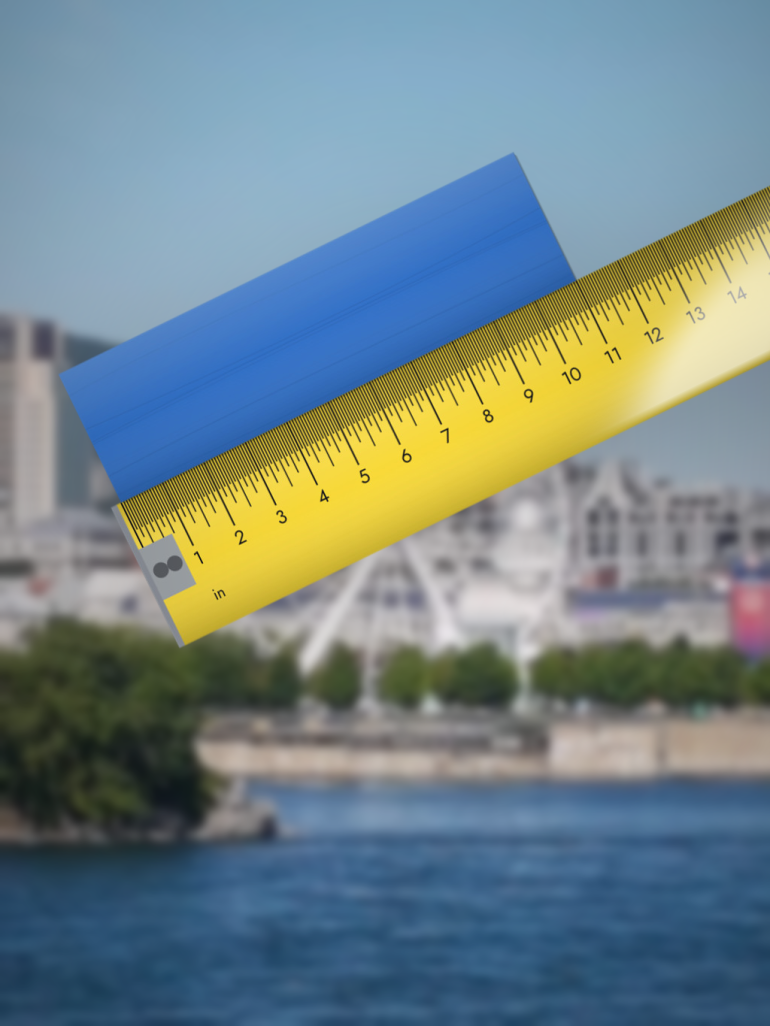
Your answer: 11 in
